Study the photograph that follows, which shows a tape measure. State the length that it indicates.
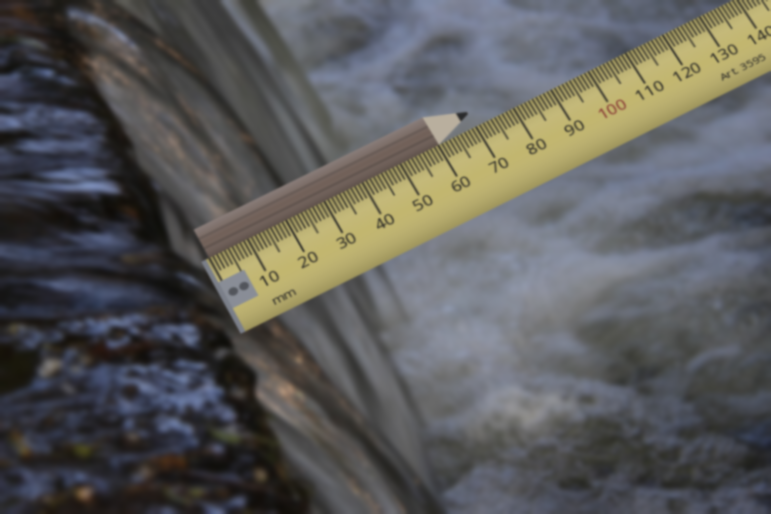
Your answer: 70 mm
